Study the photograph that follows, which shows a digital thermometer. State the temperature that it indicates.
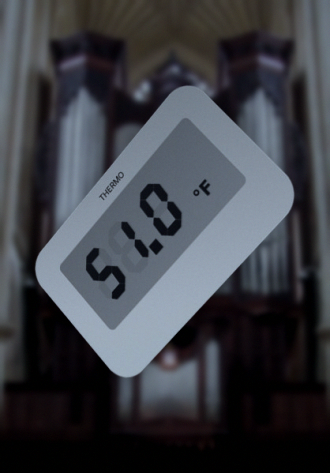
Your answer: 51.0 °F
